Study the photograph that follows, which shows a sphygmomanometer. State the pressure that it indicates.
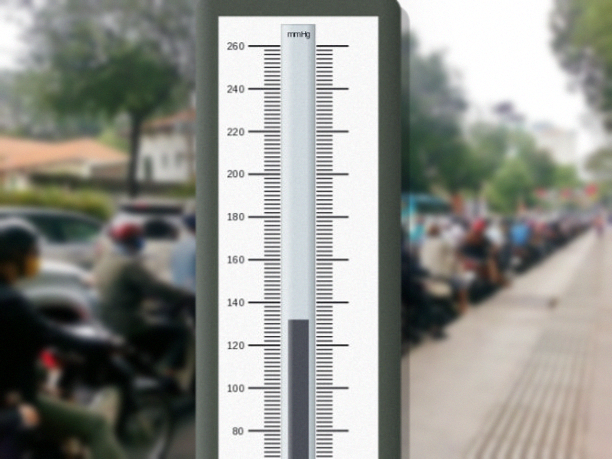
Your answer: 132 mmHg
